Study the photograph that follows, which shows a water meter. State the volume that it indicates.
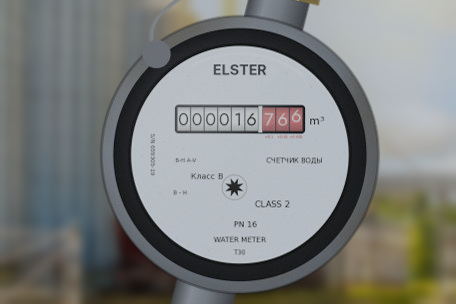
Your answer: 16.766 m³
